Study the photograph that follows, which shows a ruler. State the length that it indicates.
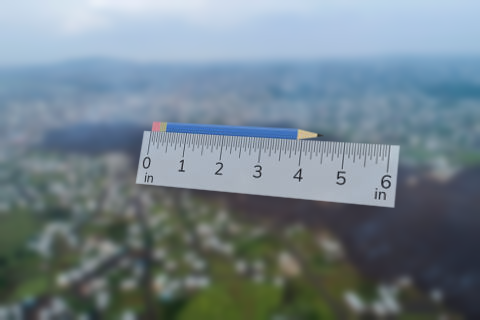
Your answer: 4.5 in
